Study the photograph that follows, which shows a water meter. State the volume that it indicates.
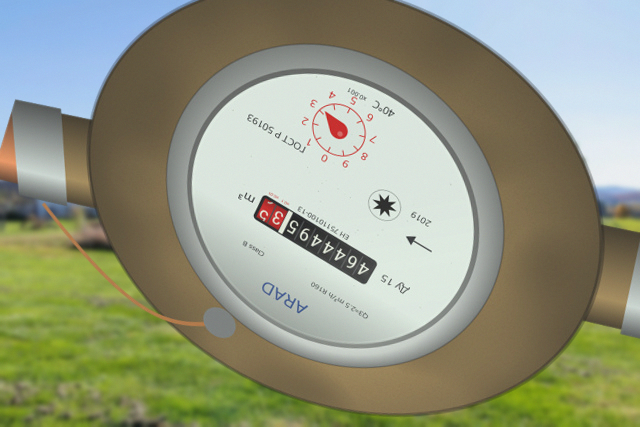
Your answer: 4644495.353 m³
